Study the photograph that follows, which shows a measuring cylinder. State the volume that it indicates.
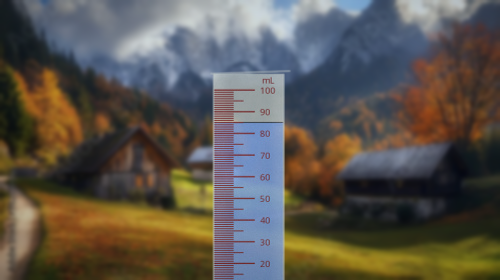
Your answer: 85 mL
